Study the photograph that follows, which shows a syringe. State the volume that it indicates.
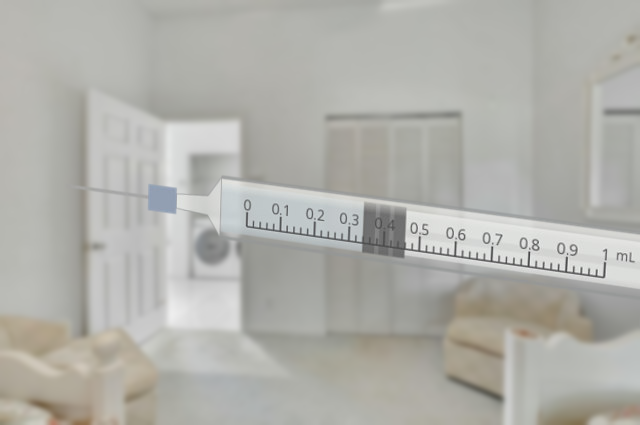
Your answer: 0.34 mL
